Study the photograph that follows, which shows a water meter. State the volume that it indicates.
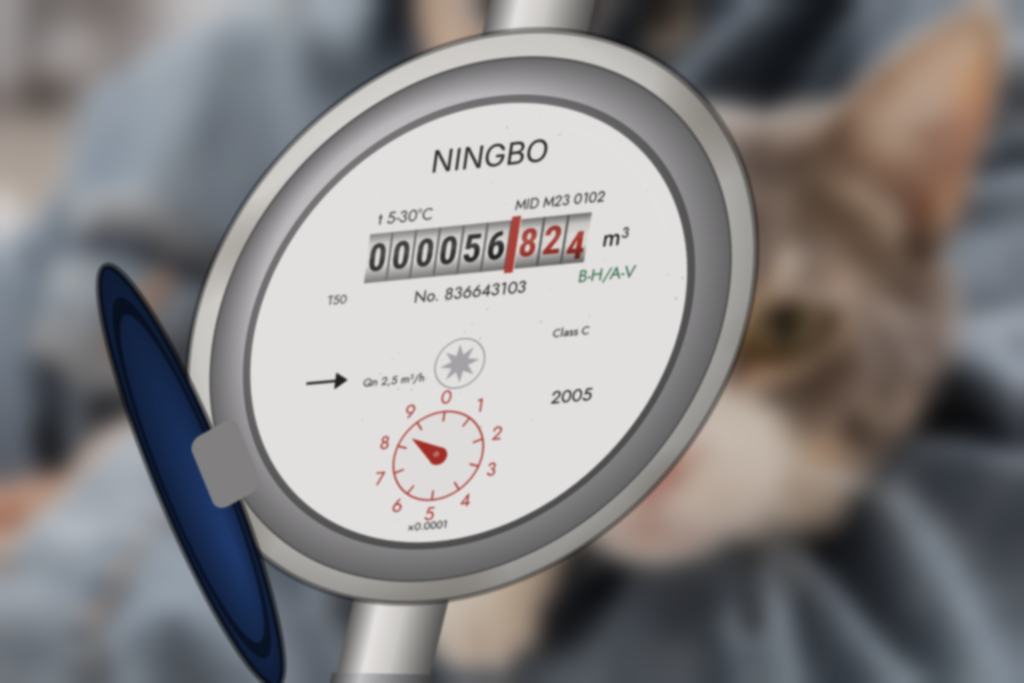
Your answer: 56.8238 m³
